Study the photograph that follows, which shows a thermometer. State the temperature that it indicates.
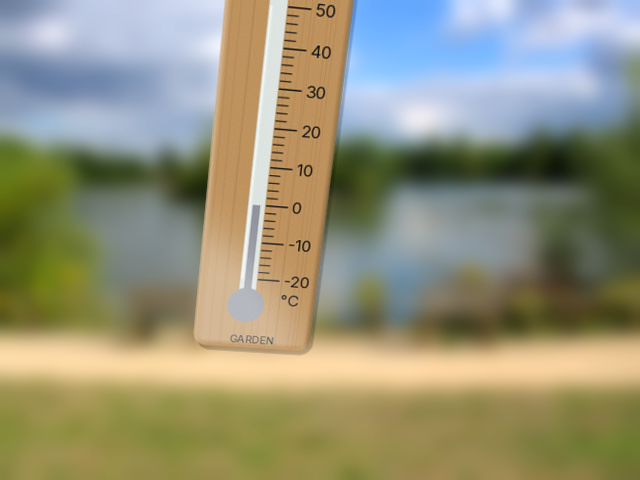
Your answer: 0 °C
